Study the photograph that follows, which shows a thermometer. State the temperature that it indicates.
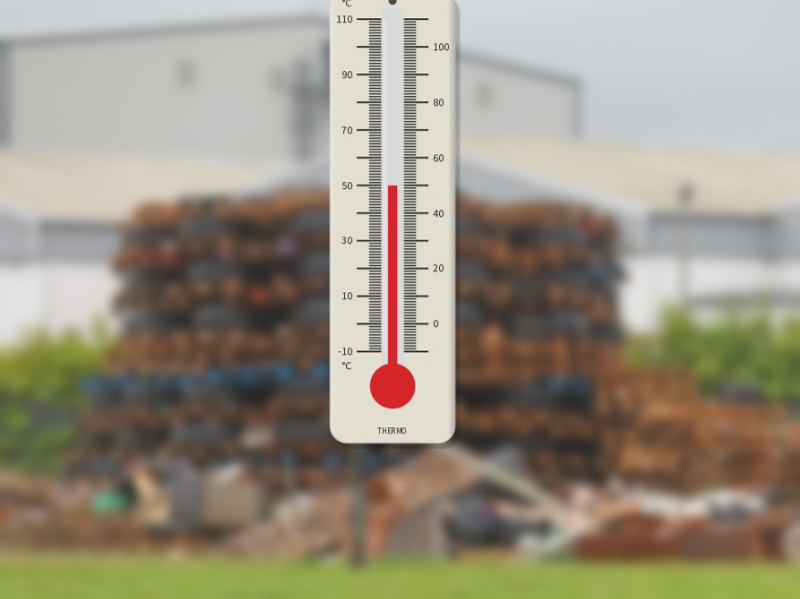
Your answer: 50 °C
